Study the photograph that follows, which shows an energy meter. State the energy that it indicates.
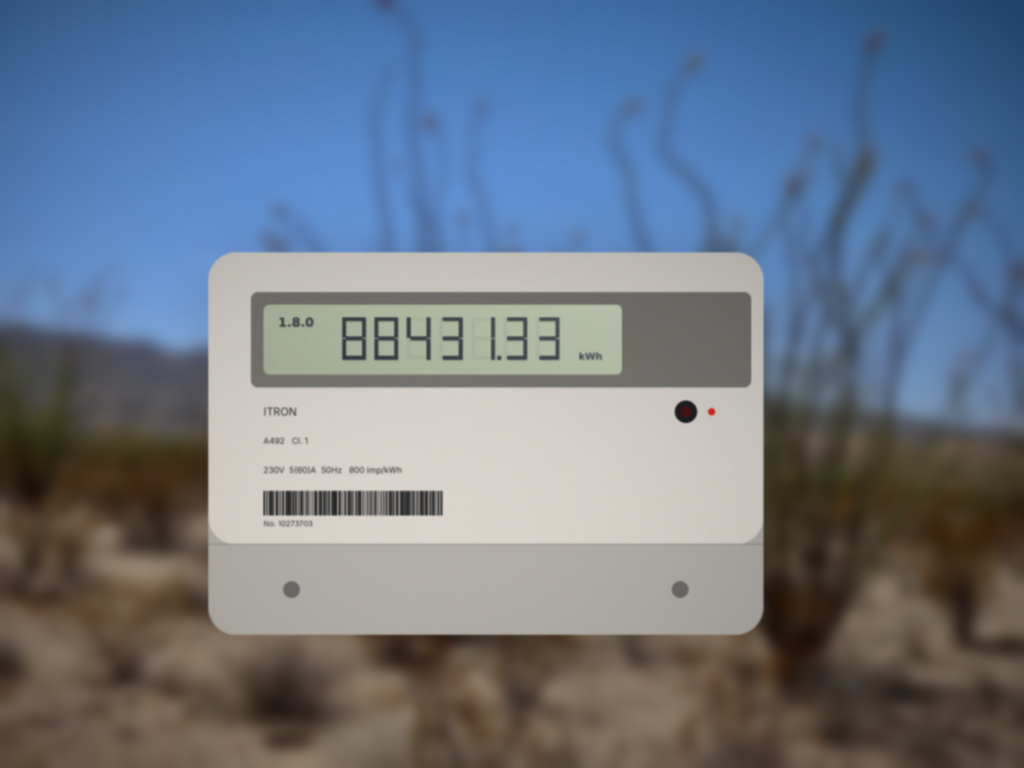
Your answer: 88431.33 kWh
